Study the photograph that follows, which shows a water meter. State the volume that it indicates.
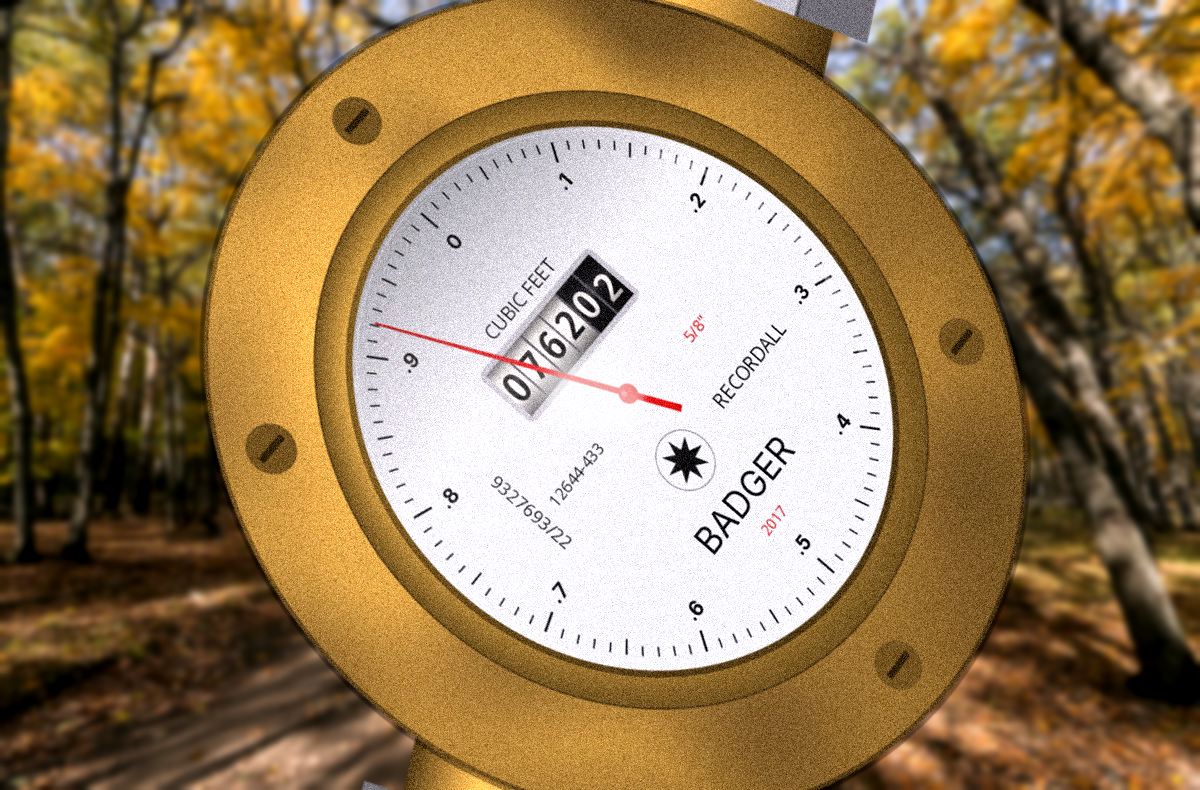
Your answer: 76201.92 ft³
